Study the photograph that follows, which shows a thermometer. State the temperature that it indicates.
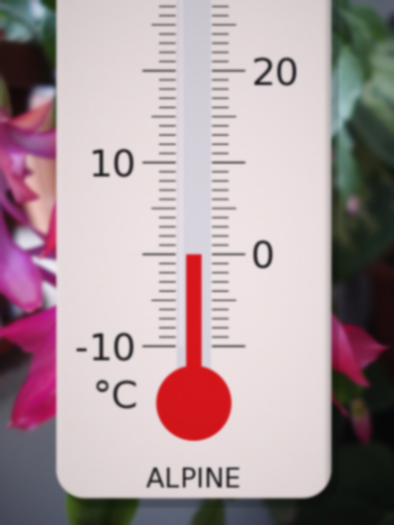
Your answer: 0 °C
